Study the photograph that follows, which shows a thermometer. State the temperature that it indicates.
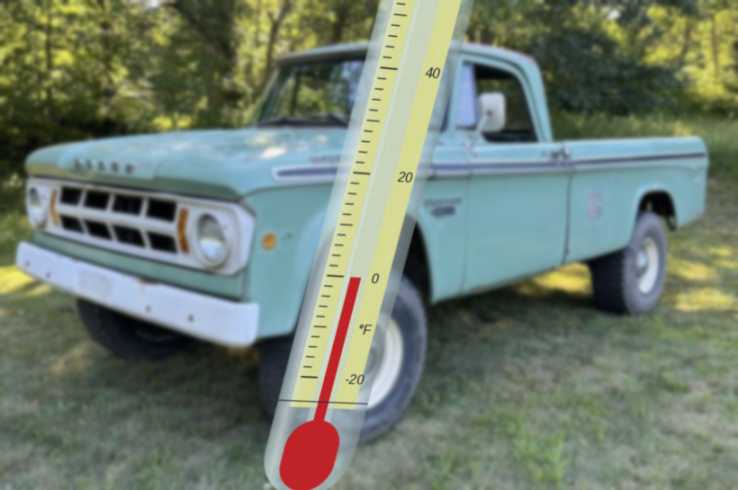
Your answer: 0 °F
